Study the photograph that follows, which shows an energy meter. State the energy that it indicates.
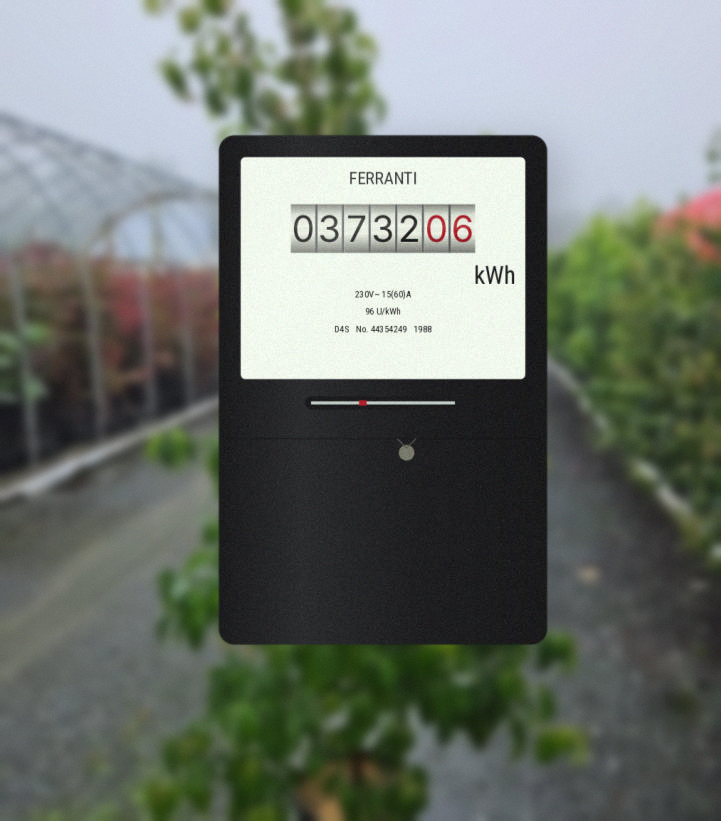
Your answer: 3732.06 kWh
